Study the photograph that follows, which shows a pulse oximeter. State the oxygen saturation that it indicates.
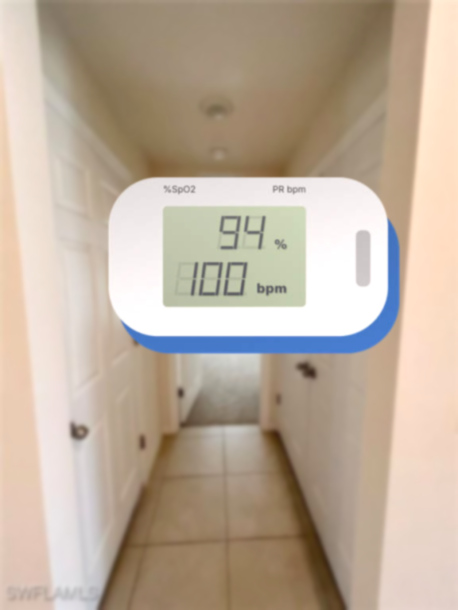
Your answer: 94 %
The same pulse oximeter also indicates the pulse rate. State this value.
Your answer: 100 bpm
